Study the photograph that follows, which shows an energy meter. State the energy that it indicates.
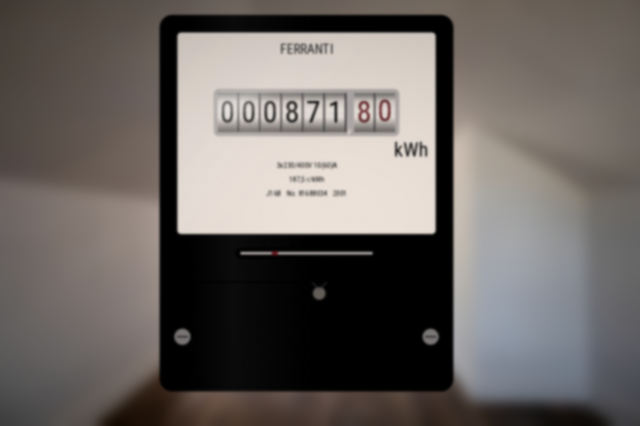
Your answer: 871.80 kWh
